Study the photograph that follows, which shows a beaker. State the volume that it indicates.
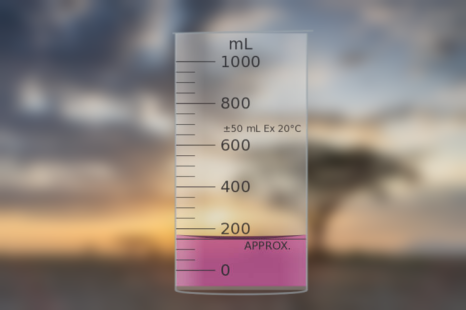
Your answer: 150 mL
